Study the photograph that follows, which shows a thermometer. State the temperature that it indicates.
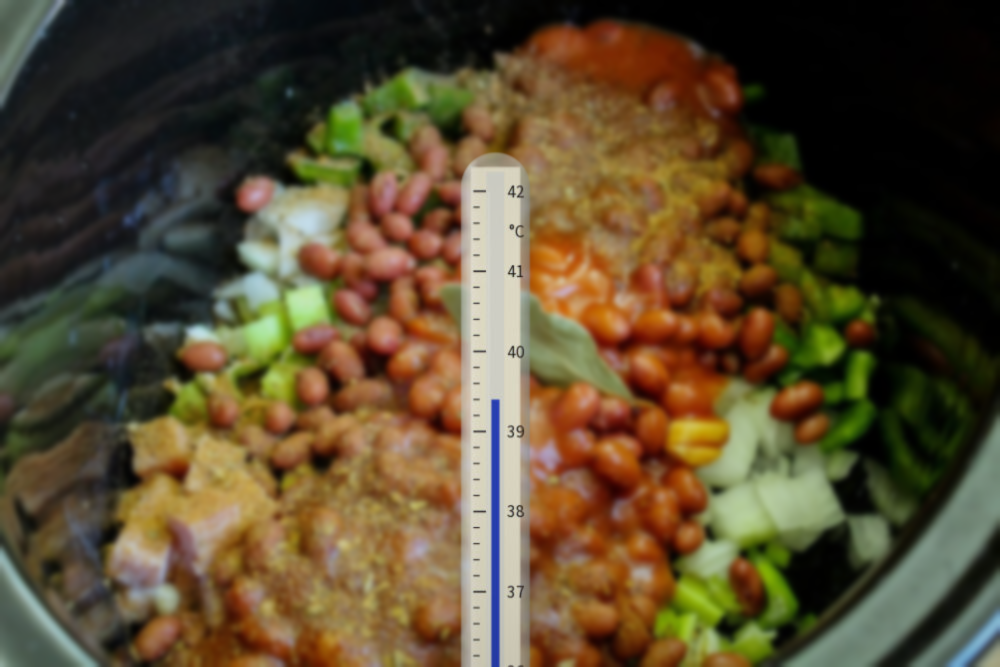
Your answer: 39.4 °C
